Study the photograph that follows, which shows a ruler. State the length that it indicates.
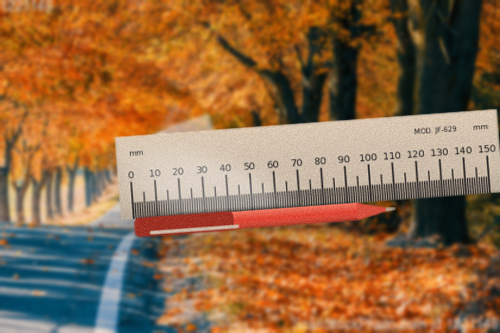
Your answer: 110 mm
